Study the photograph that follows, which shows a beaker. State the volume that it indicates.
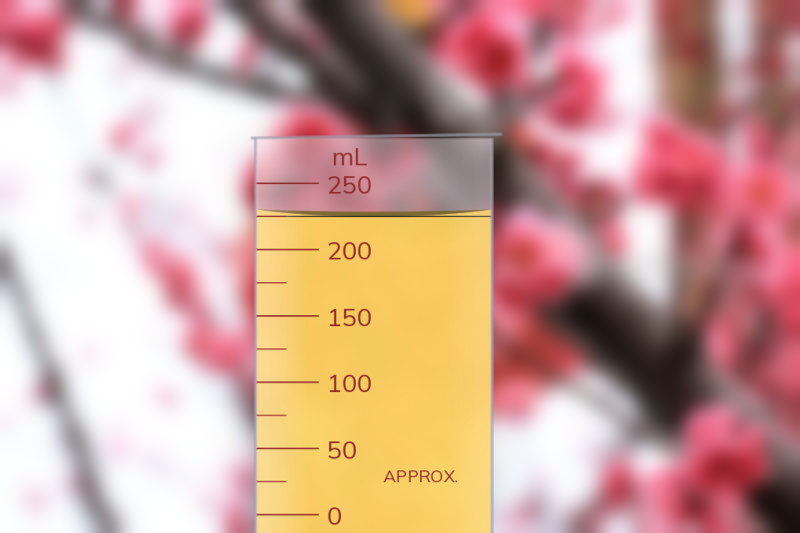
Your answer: 225 mL
